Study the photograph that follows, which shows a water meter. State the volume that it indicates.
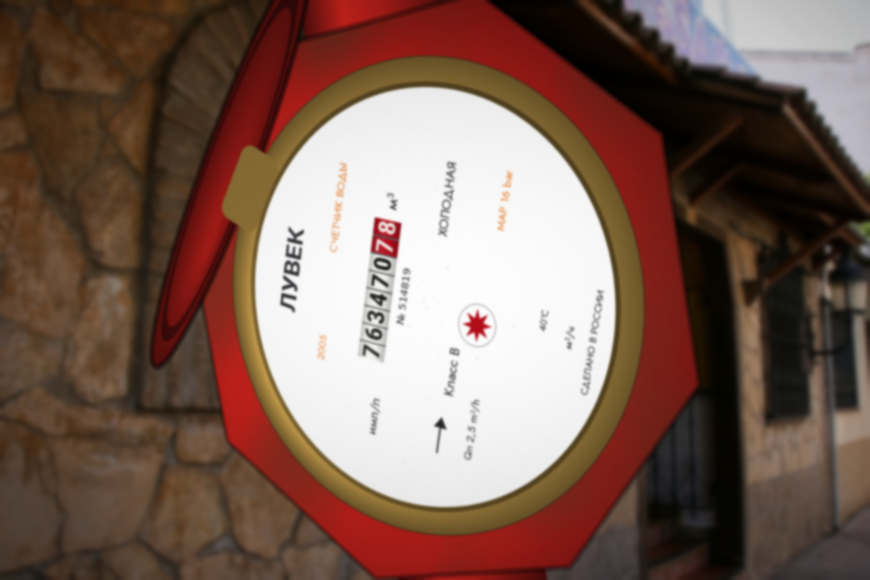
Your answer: 763470.78 m³
